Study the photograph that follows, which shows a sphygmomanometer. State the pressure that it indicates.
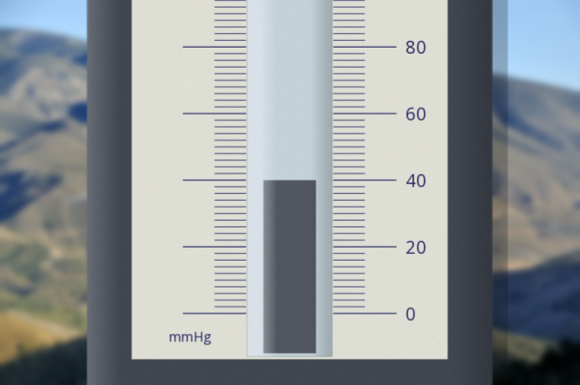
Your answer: 40 mmHg
